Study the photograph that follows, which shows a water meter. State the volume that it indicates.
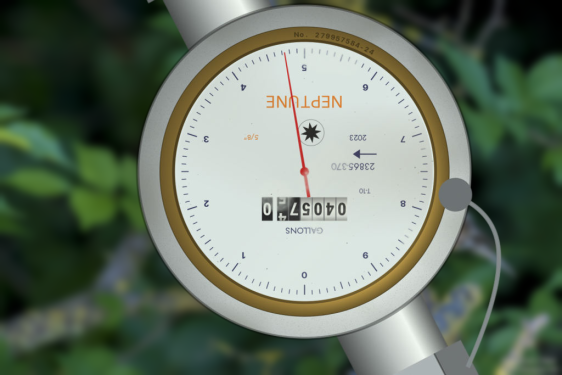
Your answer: 405744.7 gal
